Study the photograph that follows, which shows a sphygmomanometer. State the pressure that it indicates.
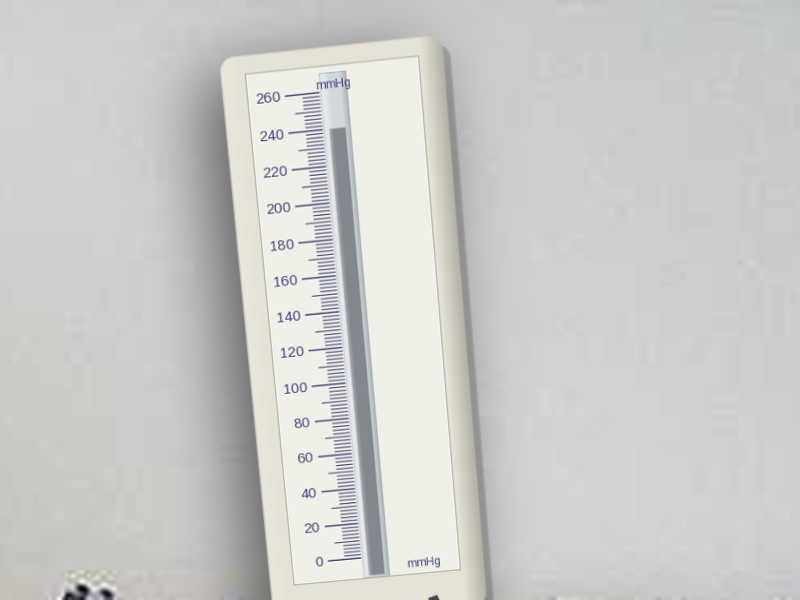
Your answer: 240 mmHg
